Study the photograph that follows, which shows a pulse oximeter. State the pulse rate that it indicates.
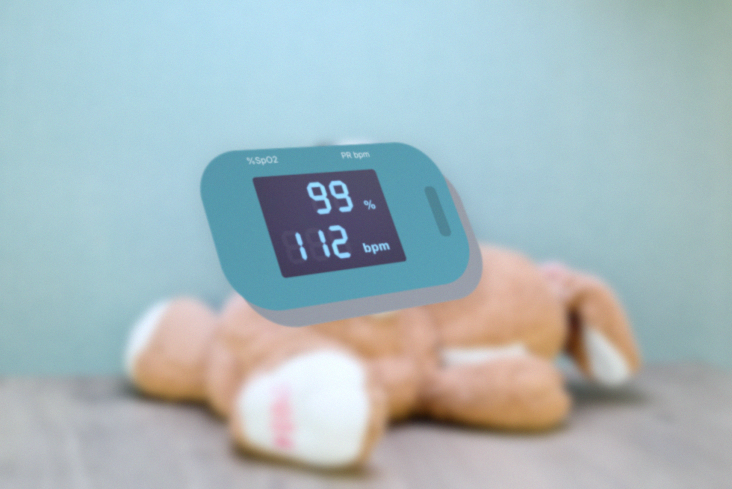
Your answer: 112 bpm
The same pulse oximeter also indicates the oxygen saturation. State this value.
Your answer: 99 %
